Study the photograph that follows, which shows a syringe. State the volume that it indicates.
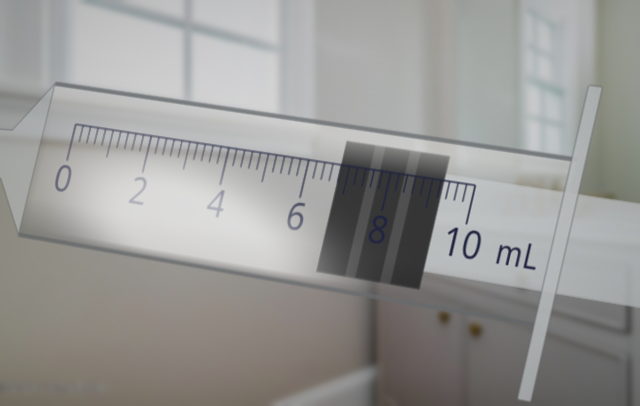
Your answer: 6.8 mL
